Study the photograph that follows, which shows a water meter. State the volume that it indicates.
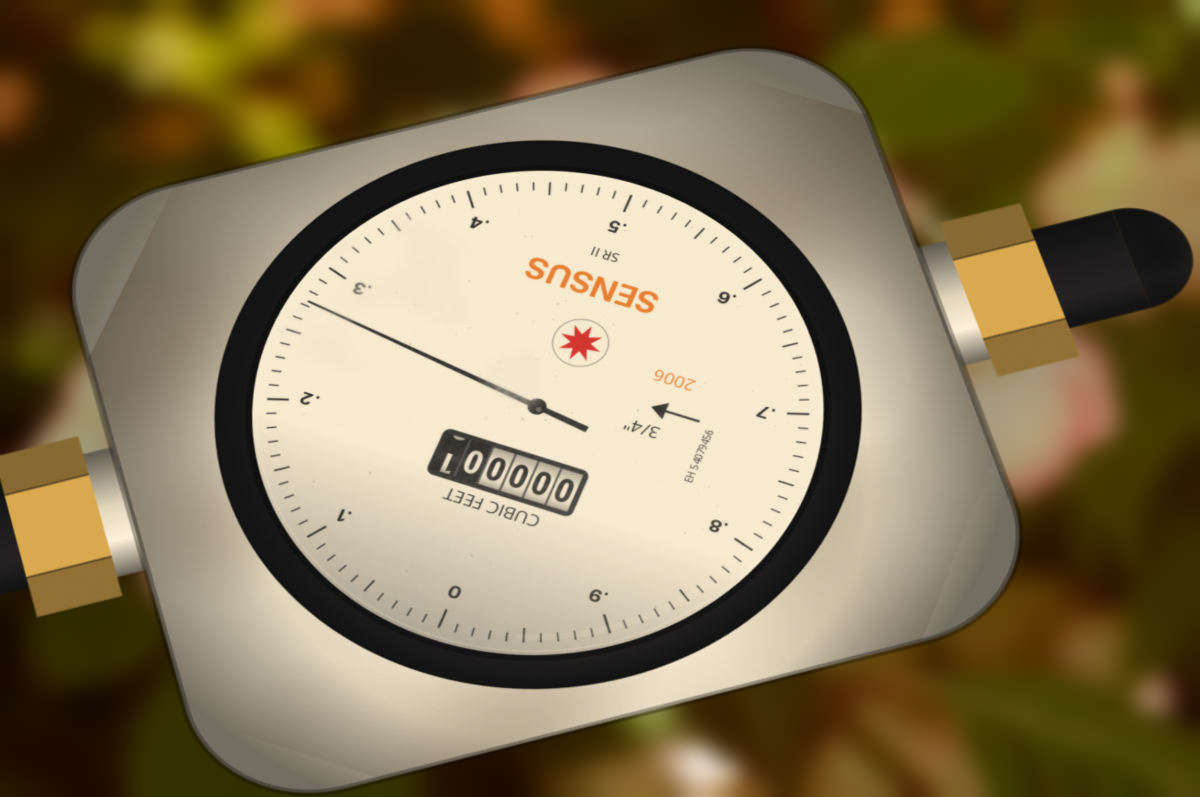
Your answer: 1.27 ft³
